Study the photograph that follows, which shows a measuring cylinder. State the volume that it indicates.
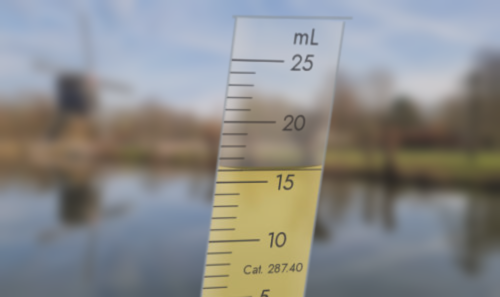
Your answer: 16 mL
